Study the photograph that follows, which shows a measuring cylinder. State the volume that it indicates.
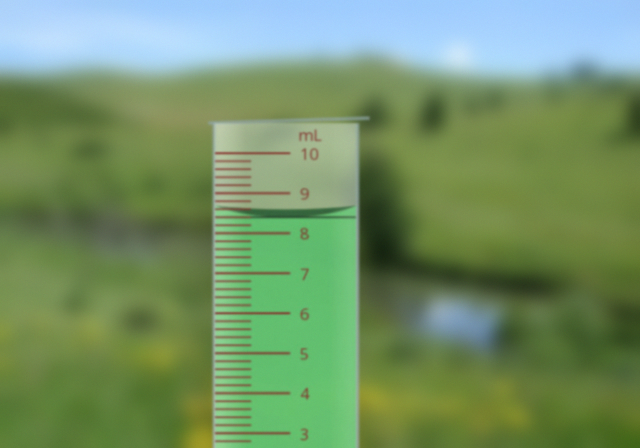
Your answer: 8.4 mL
